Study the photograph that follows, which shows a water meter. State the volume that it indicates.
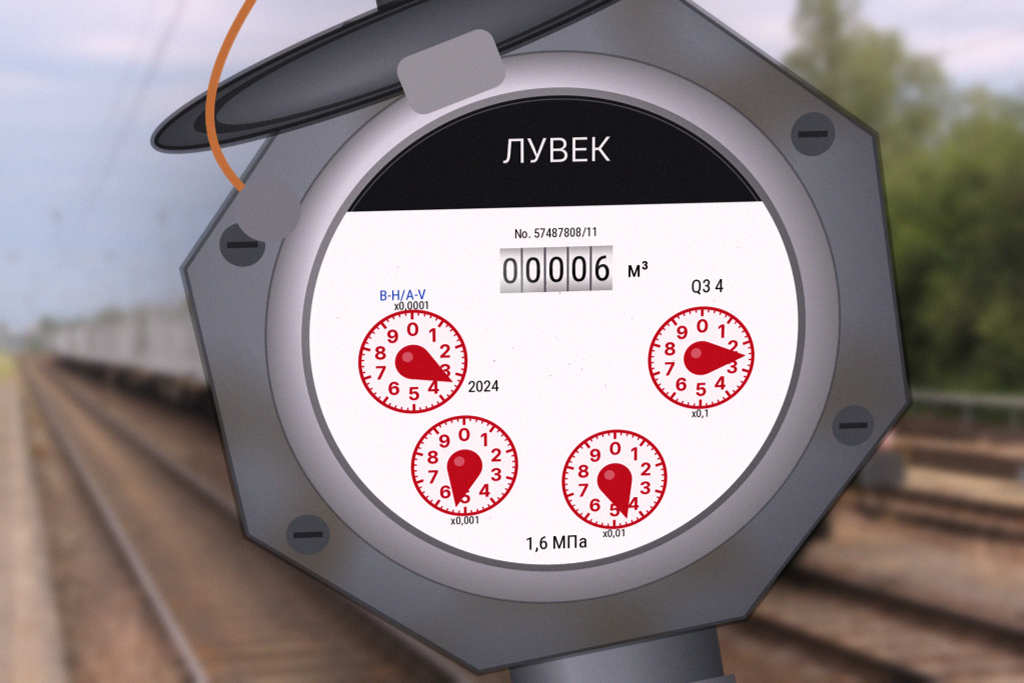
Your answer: 6.2453 m³
